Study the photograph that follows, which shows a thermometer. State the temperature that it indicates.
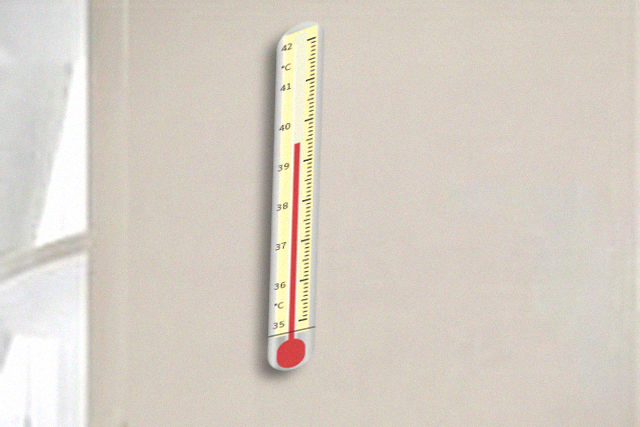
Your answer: 39.5 °C
